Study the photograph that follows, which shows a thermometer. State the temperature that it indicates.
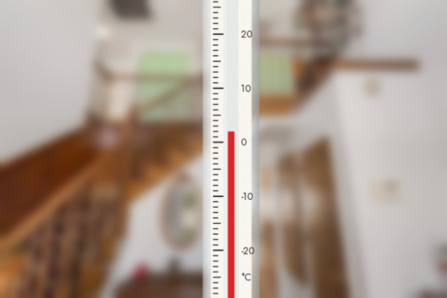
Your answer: 2 °C
